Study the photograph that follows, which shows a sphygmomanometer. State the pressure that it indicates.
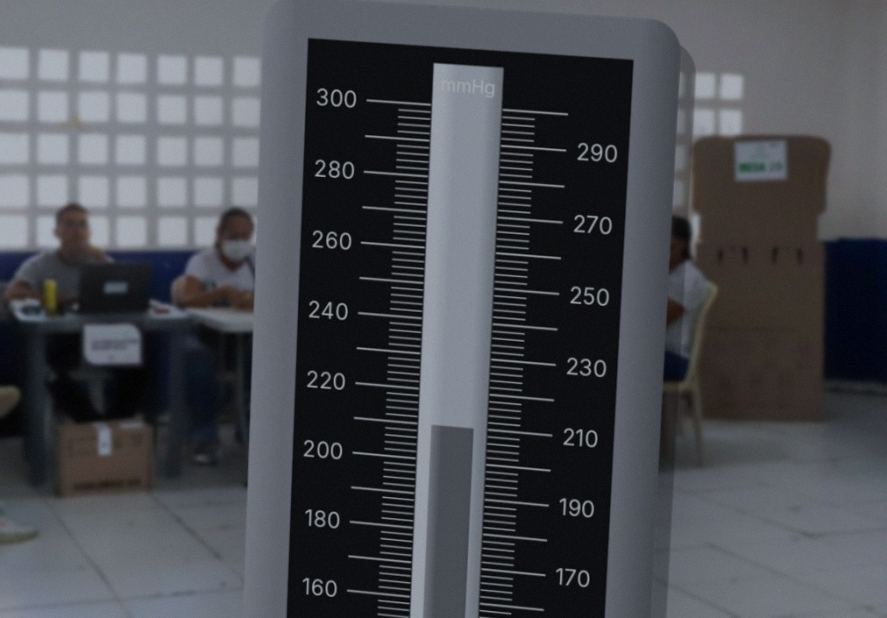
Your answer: 210 mmHg
